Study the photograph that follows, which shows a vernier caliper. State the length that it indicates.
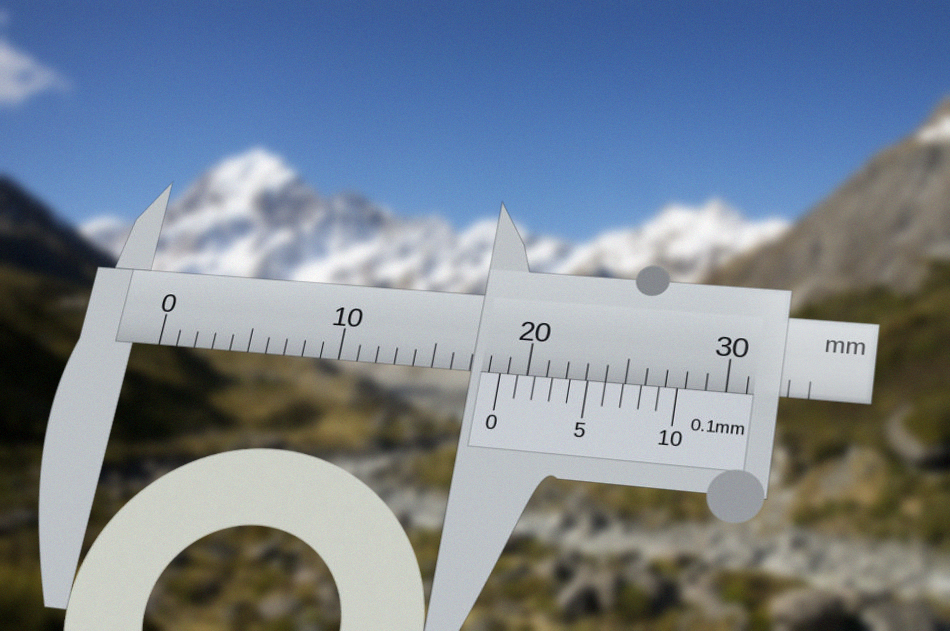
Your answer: 18.6 mm
